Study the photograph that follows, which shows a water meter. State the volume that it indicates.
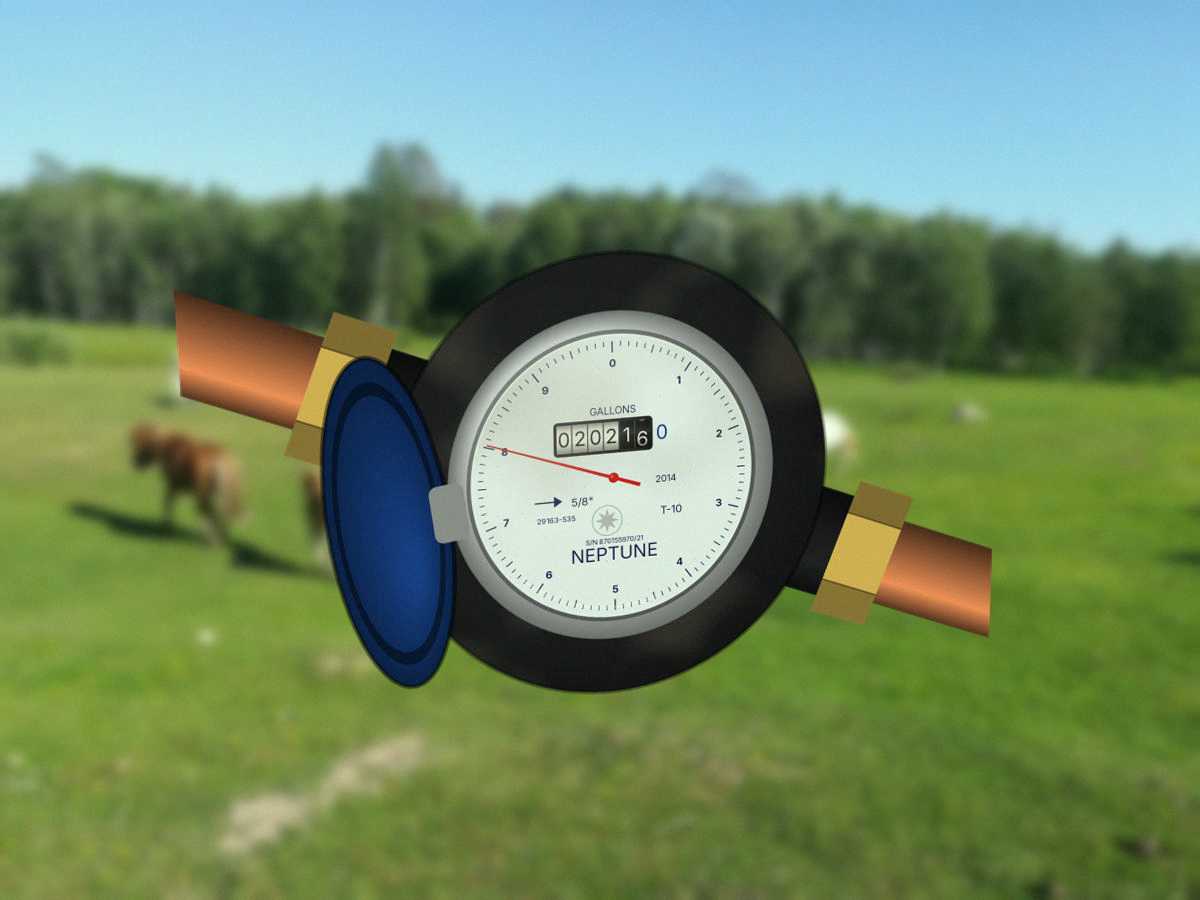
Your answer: 202158.0 gal
